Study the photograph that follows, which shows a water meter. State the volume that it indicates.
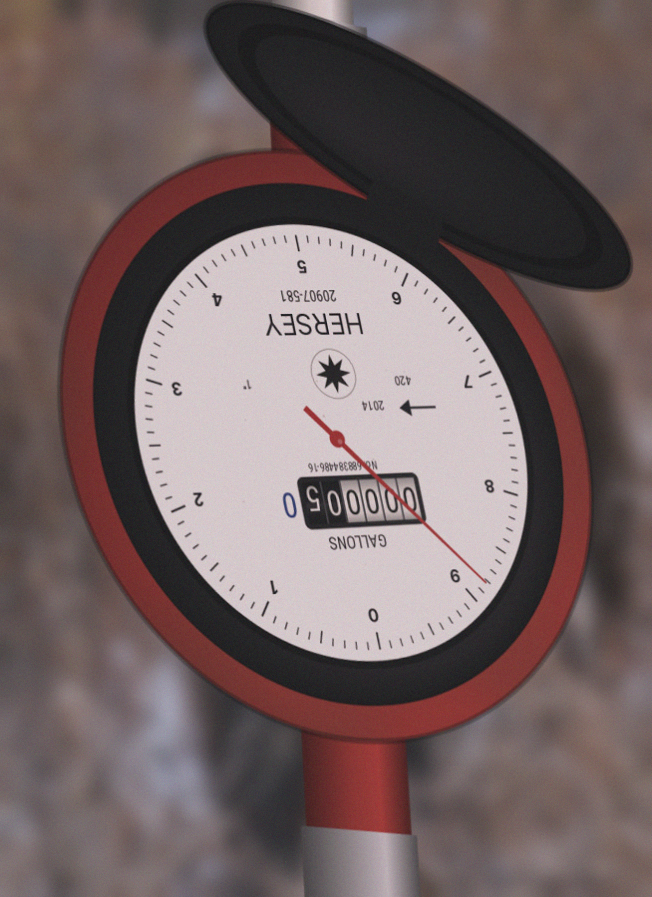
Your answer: 48.8 gal
